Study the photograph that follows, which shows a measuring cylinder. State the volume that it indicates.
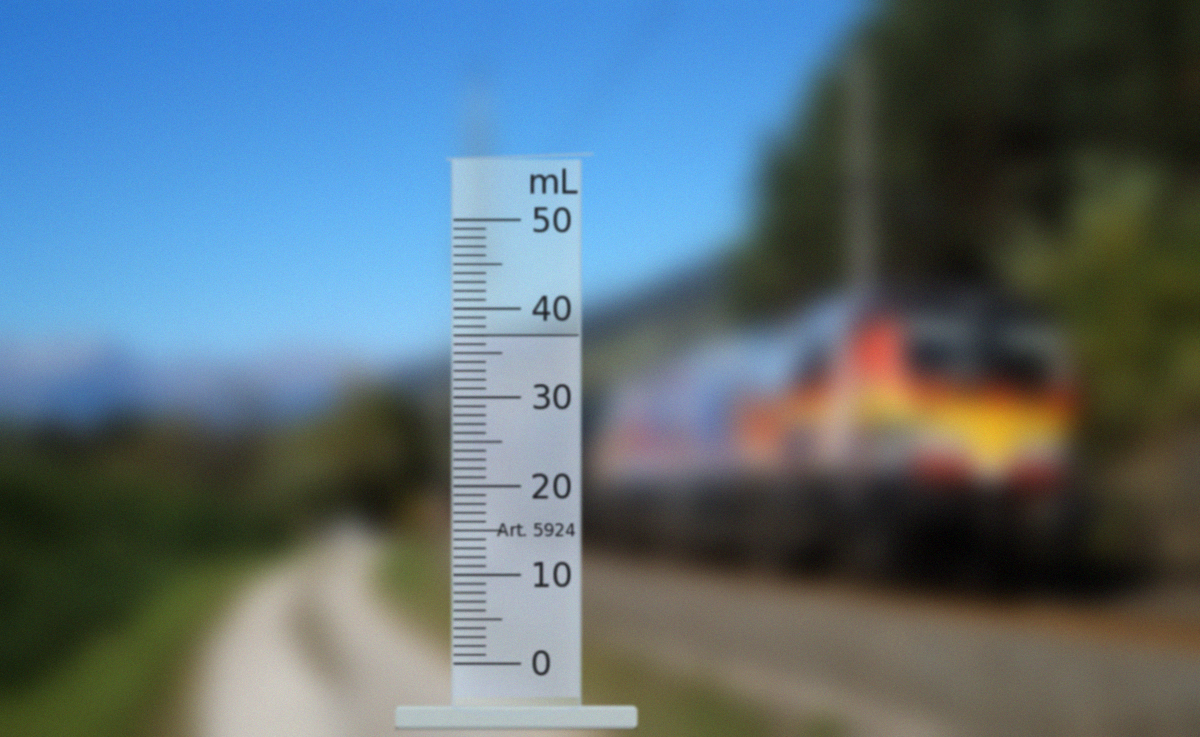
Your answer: 37 mL
